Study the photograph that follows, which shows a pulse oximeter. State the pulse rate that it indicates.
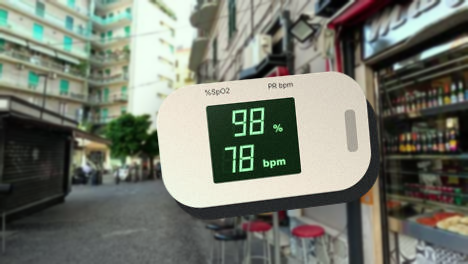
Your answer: 78 bpm
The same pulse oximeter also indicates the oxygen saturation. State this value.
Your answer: 98 %
